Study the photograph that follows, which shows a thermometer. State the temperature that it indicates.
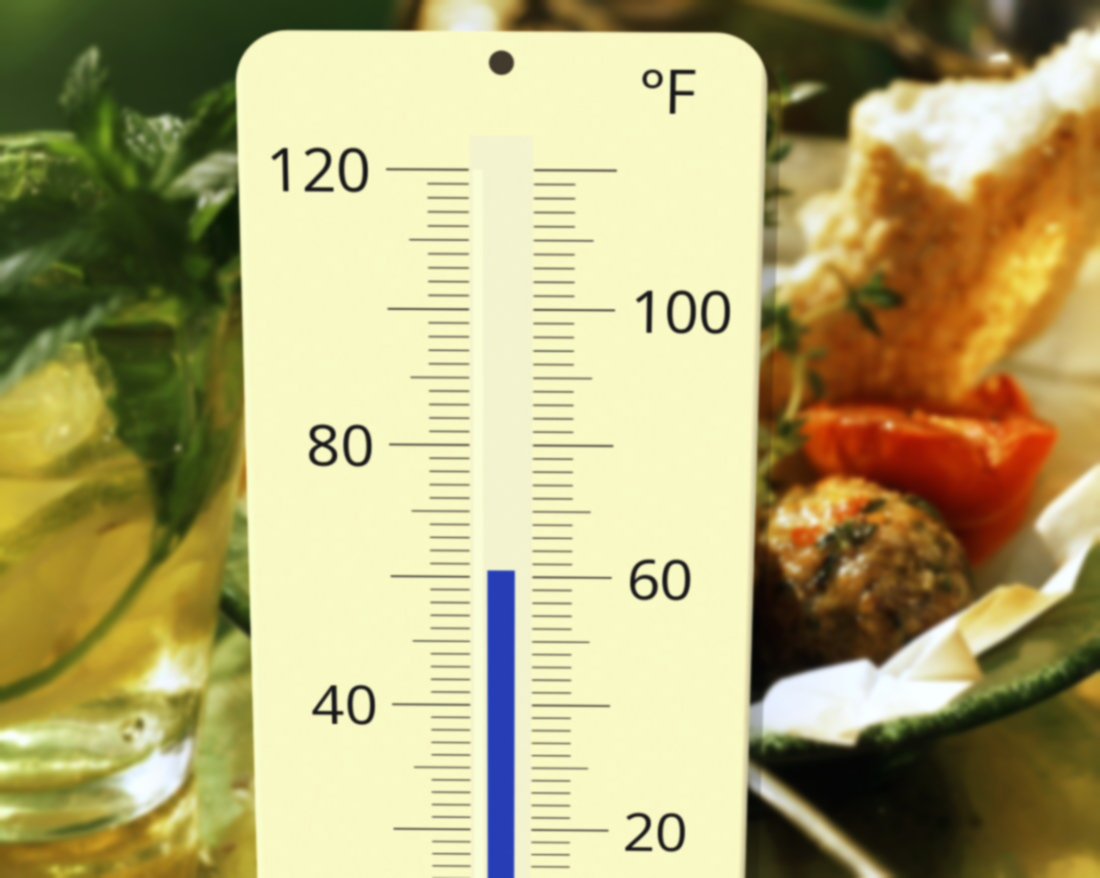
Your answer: 61 °F
